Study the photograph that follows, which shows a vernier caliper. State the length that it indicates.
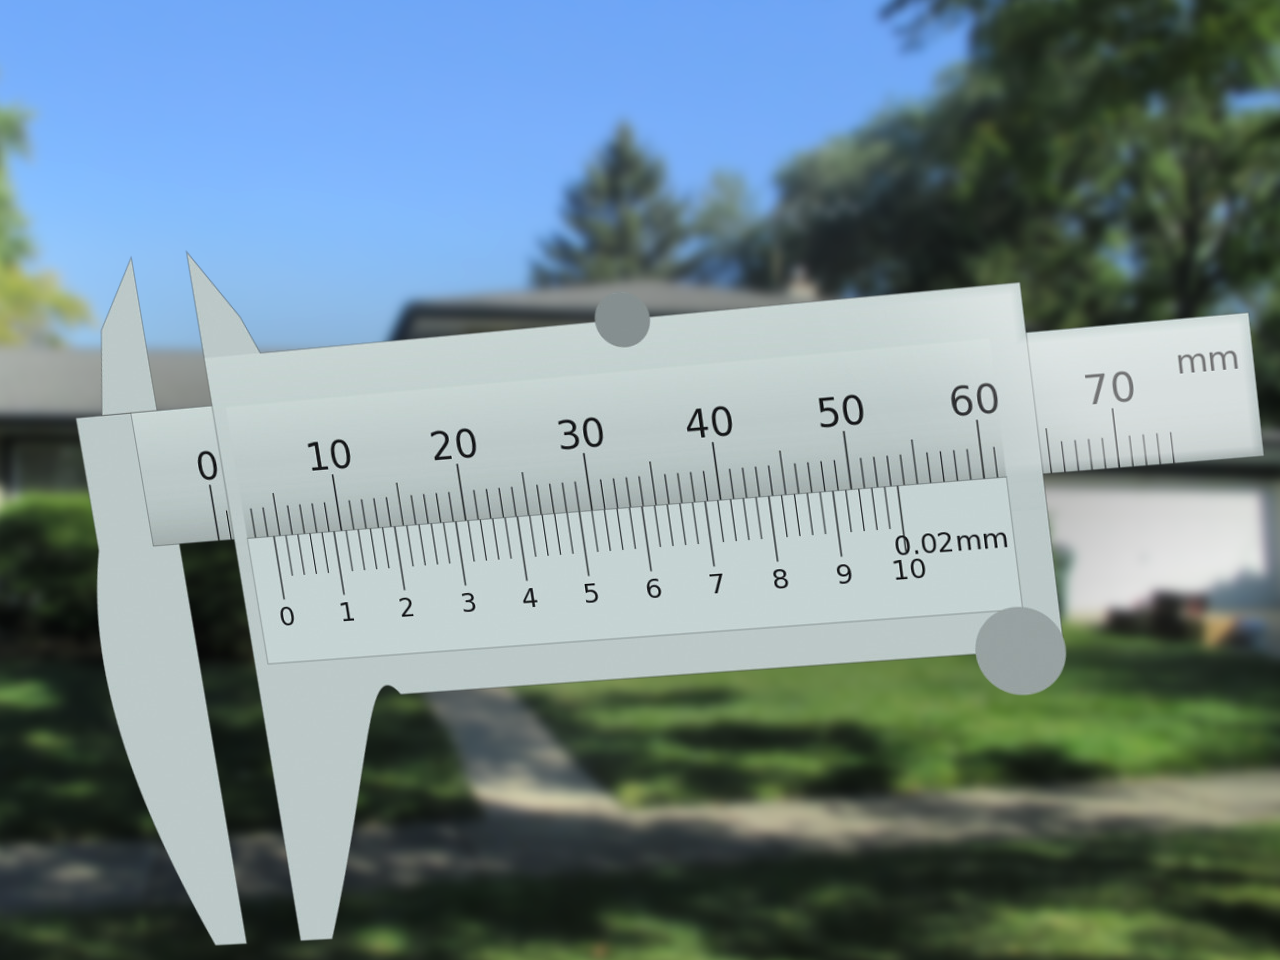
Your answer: 4.5 mm
